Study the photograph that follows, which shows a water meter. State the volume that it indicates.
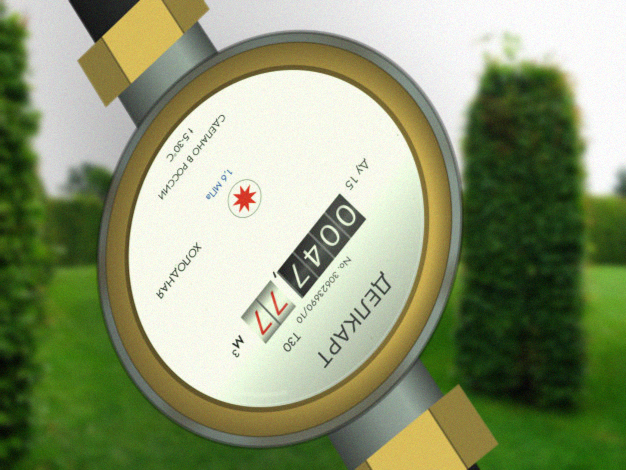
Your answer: 47.77 m³
